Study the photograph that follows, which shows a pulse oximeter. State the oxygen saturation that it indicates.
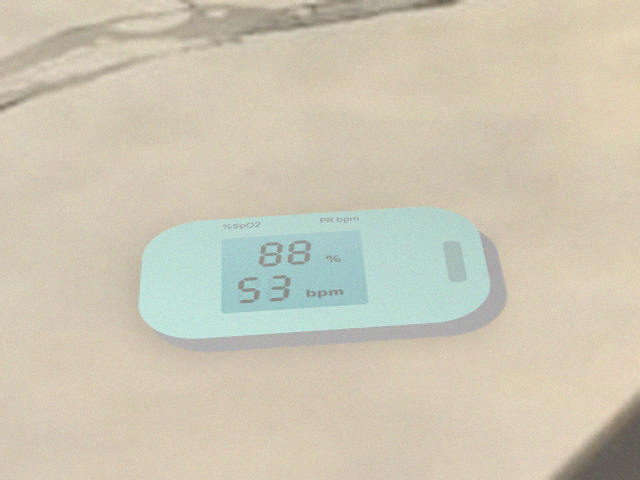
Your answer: 88 %
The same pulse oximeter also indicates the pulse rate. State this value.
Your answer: 53 bpm
